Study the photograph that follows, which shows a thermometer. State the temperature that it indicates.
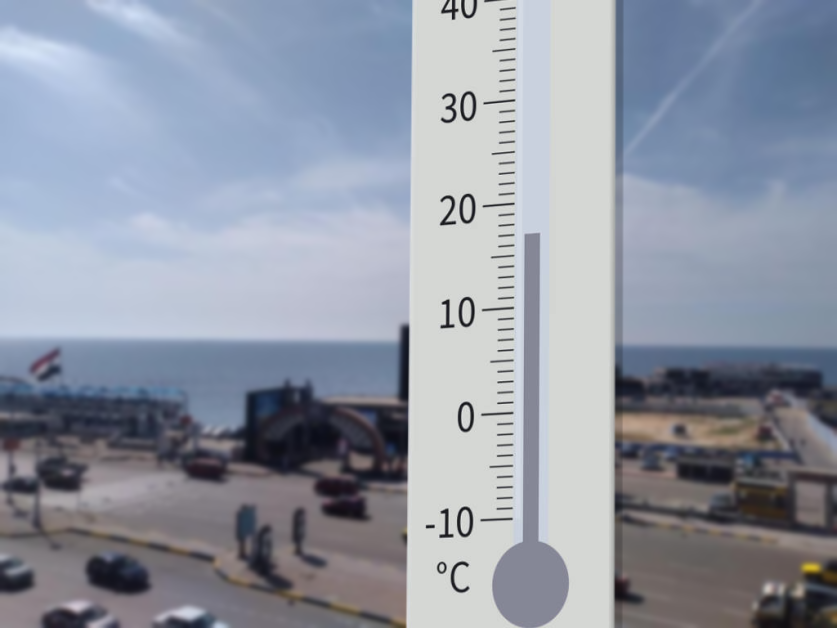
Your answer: 17 °C
